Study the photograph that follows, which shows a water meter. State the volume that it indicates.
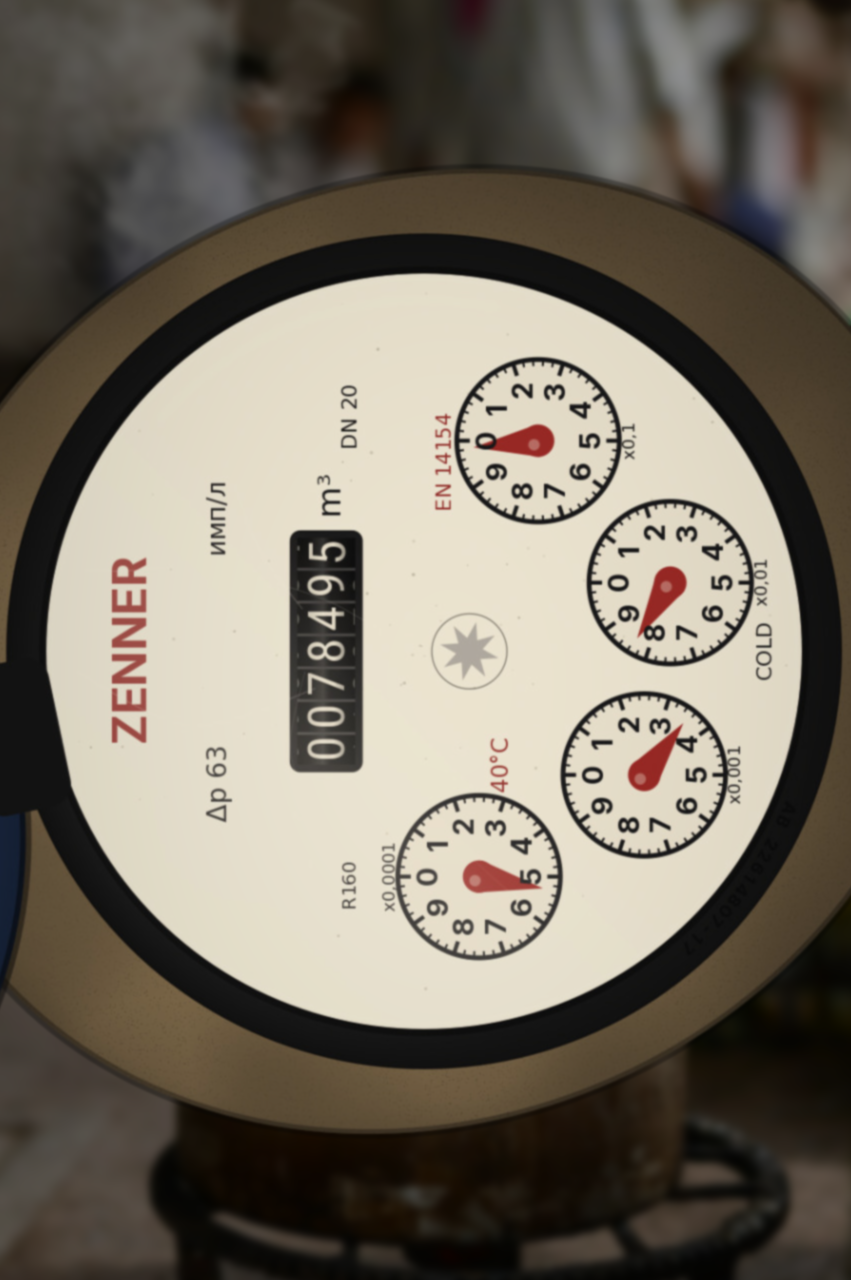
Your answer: 78494.9835 m³
